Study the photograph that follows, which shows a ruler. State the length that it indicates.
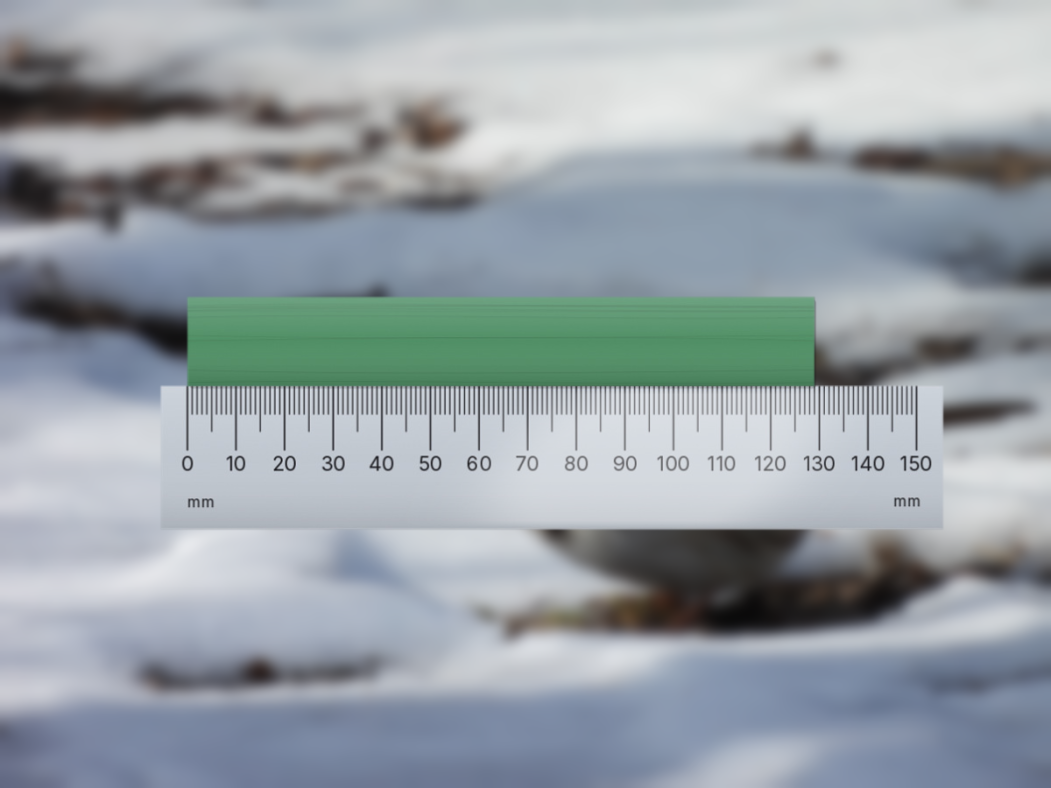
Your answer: 129 mm
